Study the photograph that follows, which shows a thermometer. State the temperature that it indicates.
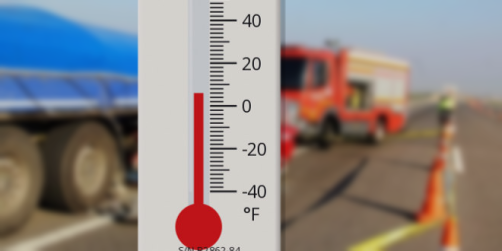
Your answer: 6 °F
